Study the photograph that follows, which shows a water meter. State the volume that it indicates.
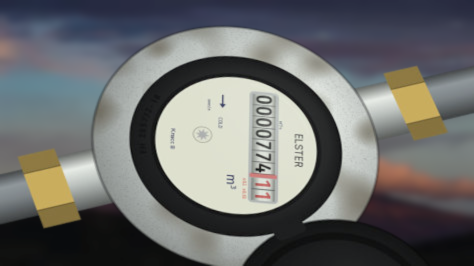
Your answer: 774.11 m³
